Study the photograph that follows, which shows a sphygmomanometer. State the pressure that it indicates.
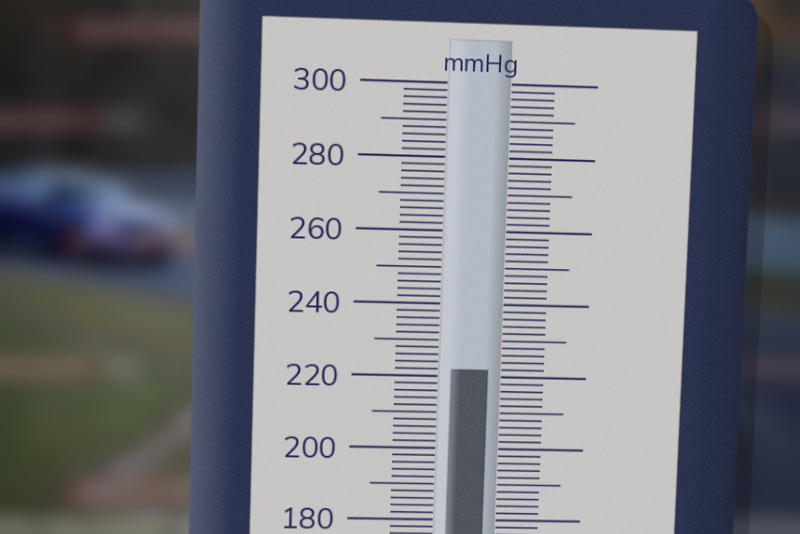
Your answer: 222 mmHg
